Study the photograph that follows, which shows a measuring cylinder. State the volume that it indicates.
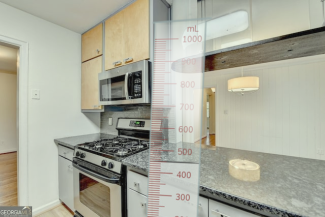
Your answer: 450 mL
